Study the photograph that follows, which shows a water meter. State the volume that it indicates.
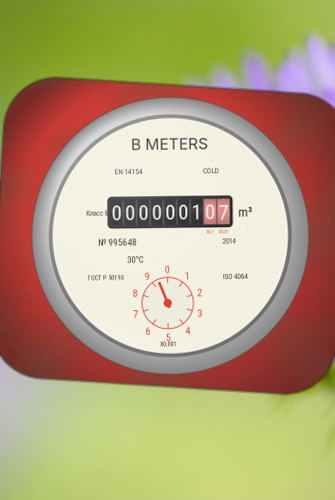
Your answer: 1.069 m³
